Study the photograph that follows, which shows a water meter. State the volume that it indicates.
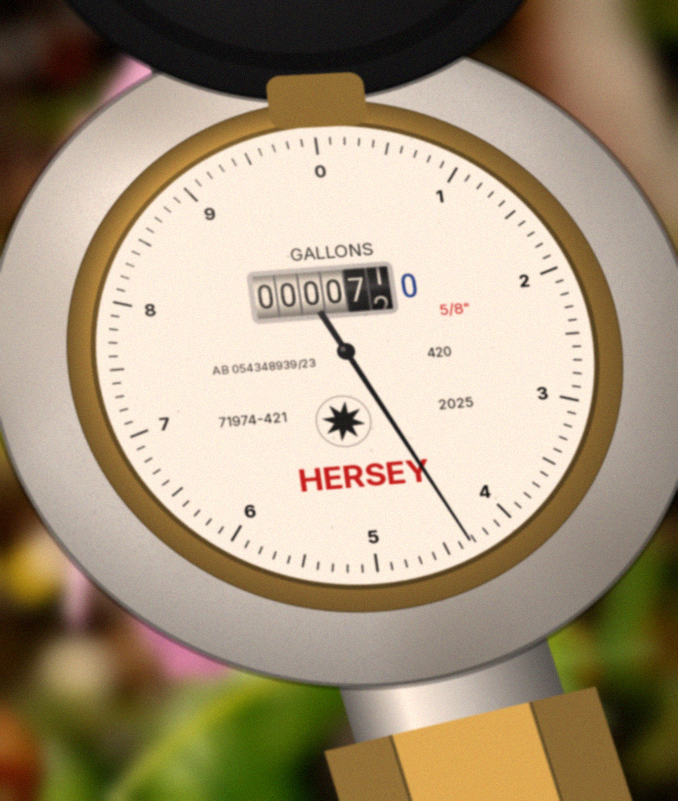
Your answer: 714.3 gal
